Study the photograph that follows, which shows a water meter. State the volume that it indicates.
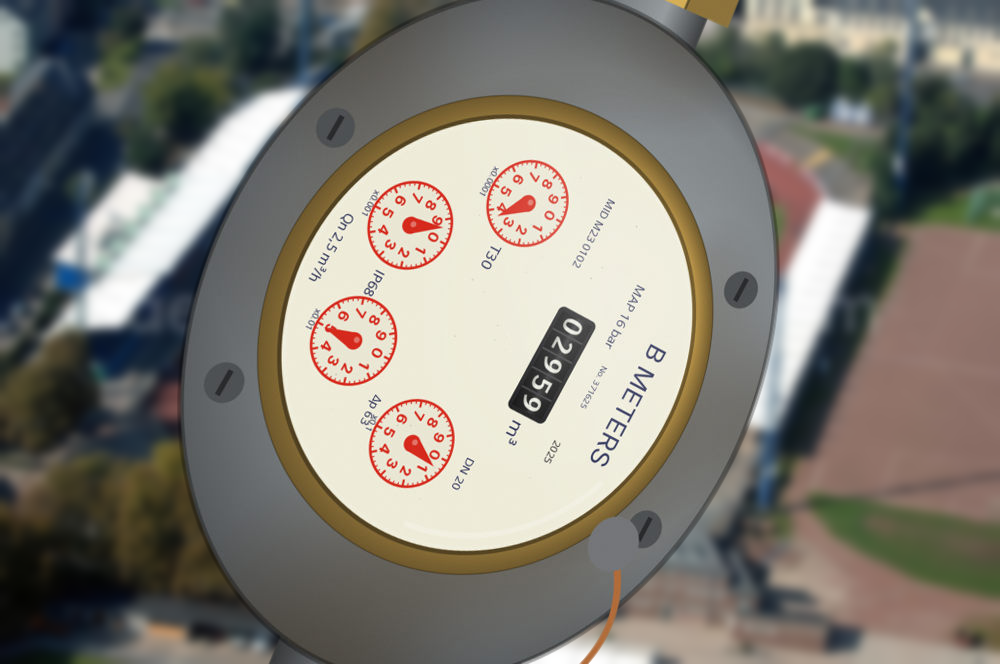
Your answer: 2959.0493 m³
